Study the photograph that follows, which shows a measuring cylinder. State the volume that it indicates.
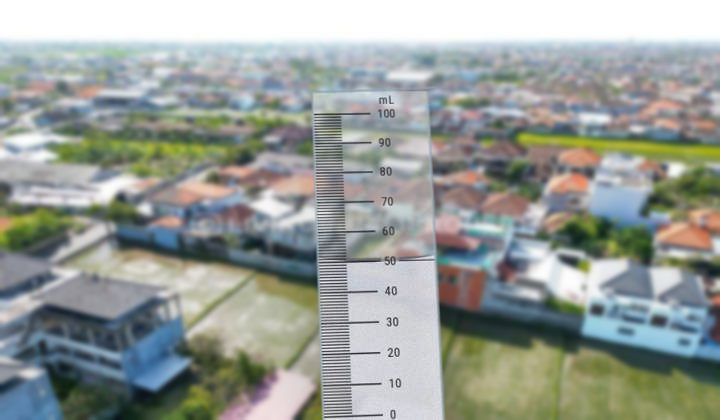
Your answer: 50 mL
